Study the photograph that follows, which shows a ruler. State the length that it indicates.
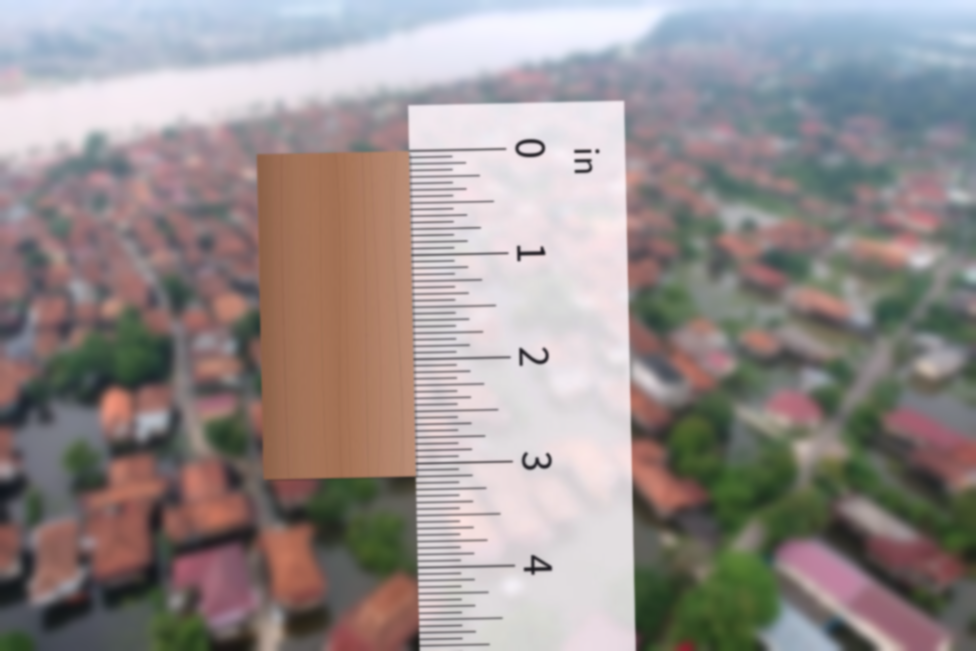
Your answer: 3.125 in
